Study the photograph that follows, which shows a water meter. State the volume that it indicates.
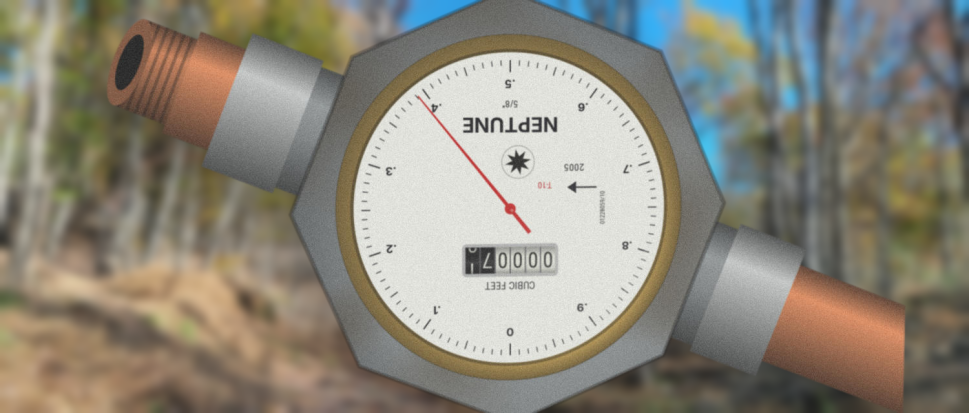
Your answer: 71.39 ft³
